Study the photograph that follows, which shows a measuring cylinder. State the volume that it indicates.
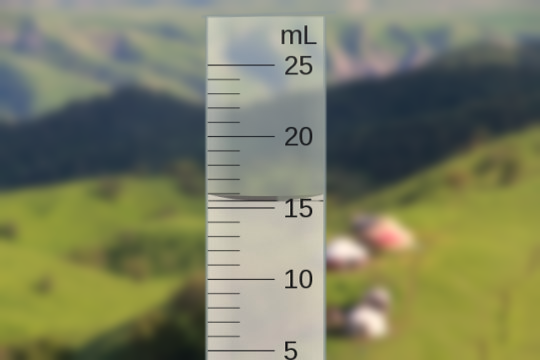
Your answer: 15.5 mL
